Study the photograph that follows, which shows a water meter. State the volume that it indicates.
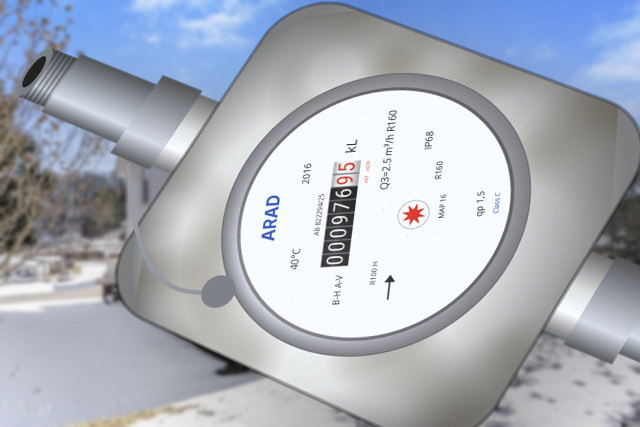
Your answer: 976.95 kL
